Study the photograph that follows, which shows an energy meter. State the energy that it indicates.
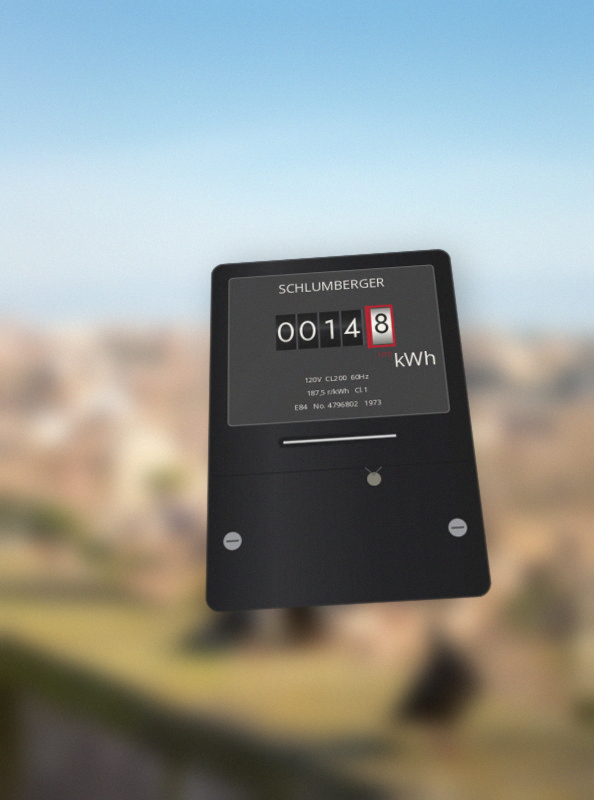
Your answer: 14.8 kWh
